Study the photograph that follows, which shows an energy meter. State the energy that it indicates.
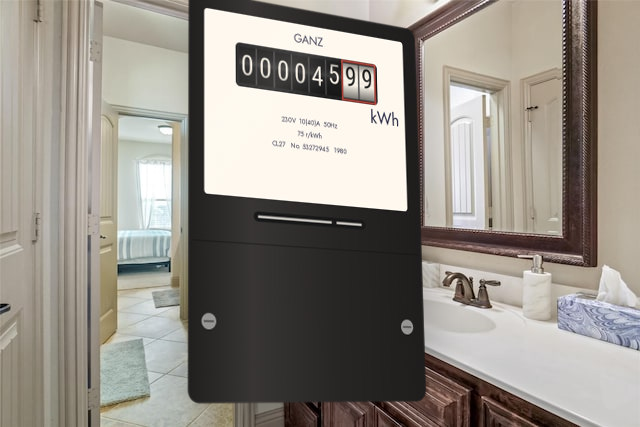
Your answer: 45.99 kWh
